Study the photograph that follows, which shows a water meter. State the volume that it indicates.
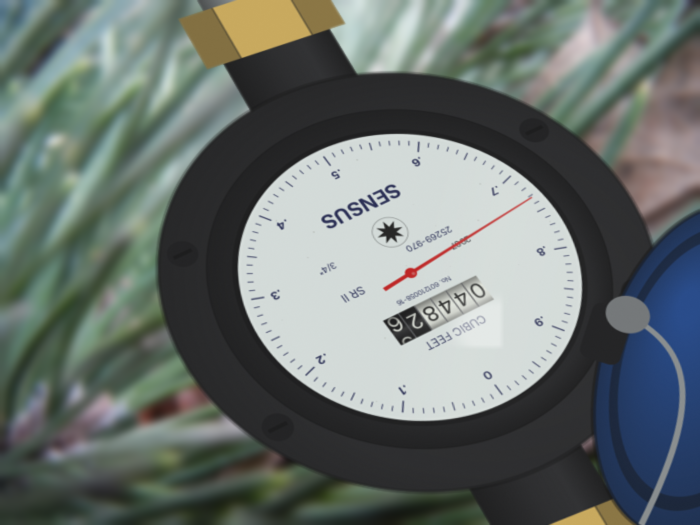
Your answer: 44825.73 ft³
